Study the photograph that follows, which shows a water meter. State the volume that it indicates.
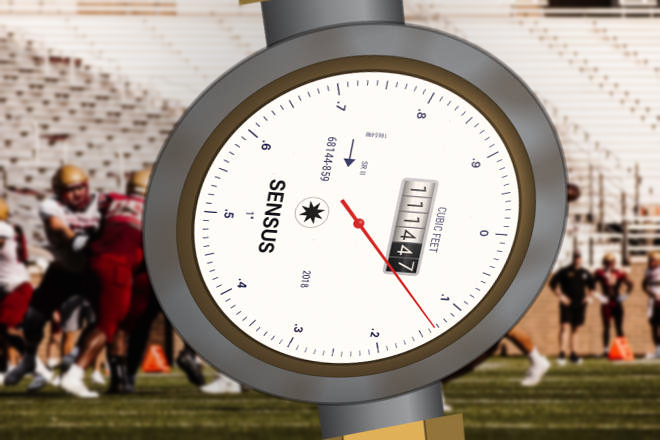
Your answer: 111447.13 ft³
